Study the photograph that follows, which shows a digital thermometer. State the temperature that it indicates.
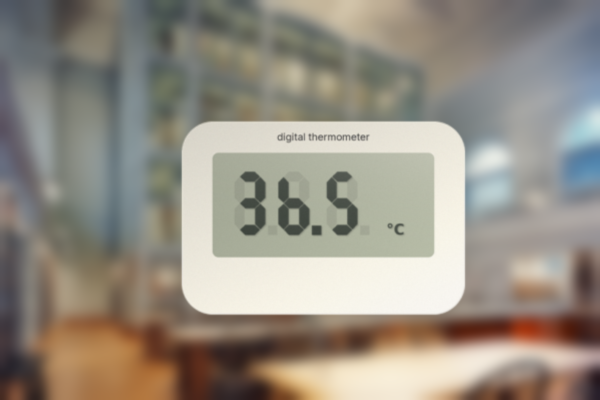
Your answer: 36.5 °C
